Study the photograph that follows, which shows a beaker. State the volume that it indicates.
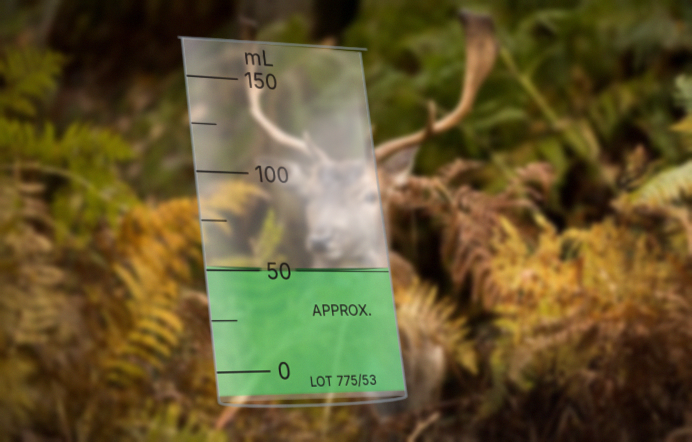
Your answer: 50 mL
